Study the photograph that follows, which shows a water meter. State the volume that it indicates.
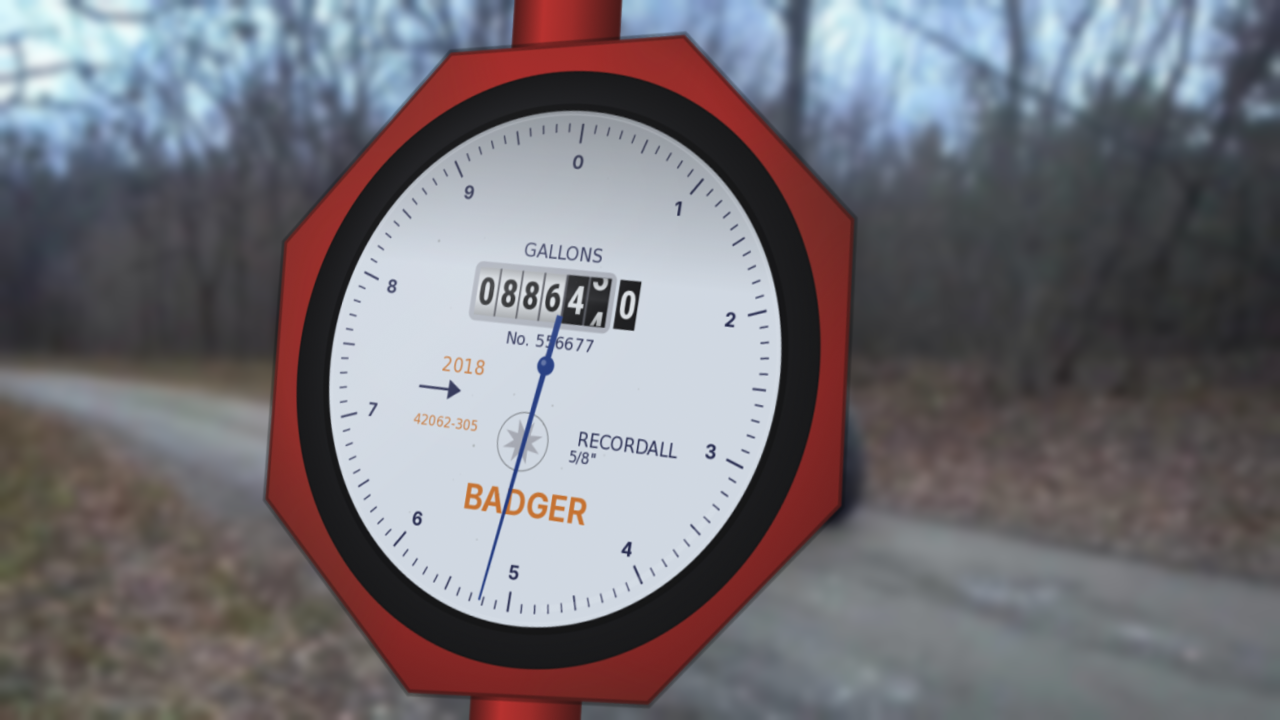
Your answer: 886435.2 gal
